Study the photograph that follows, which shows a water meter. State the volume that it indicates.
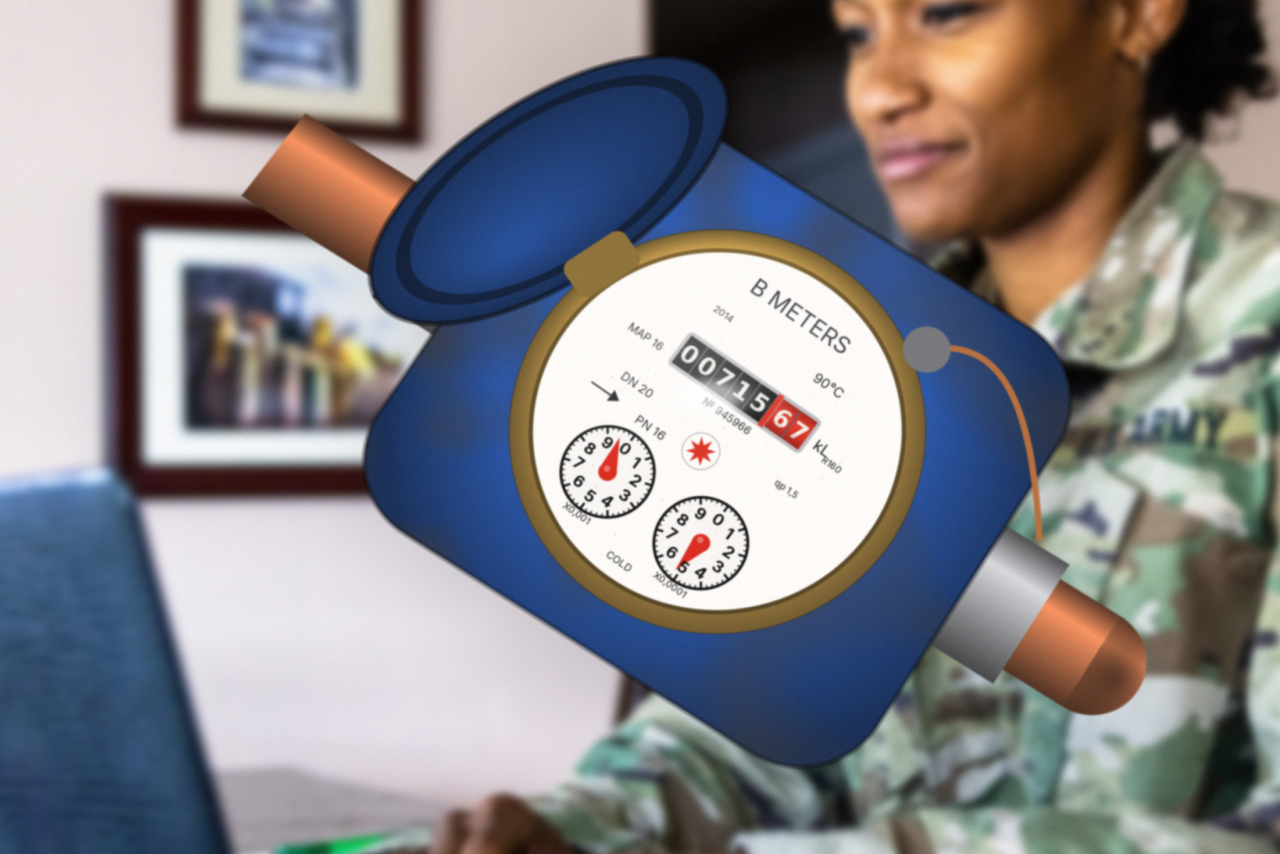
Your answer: 715.6695 kL
